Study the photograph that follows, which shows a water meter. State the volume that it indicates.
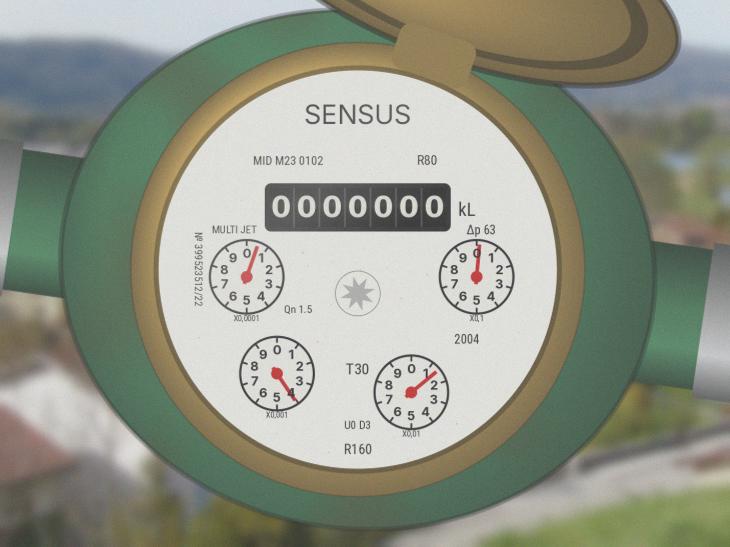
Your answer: 0.0140 kL
